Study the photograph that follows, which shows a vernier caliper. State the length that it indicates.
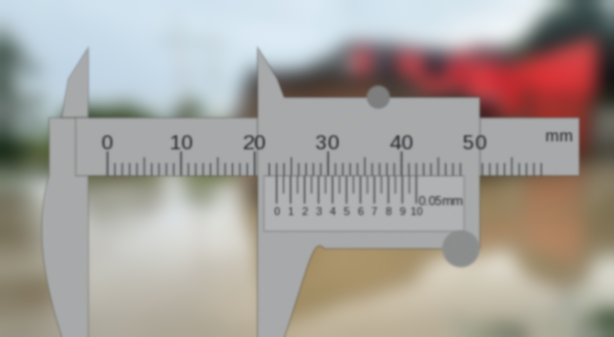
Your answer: 23.0 mm
